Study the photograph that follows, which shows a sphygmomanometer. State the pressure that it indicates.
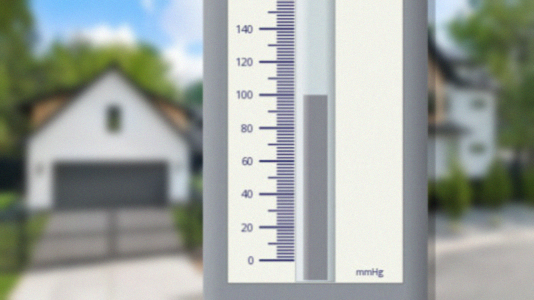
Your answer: 100 mmHg
